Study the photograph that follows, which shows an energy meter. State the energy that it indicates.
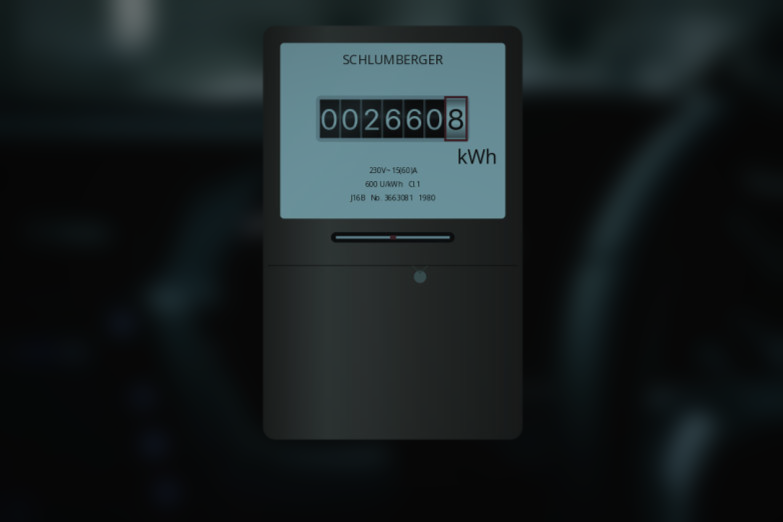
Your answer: 2660.8 kWh
